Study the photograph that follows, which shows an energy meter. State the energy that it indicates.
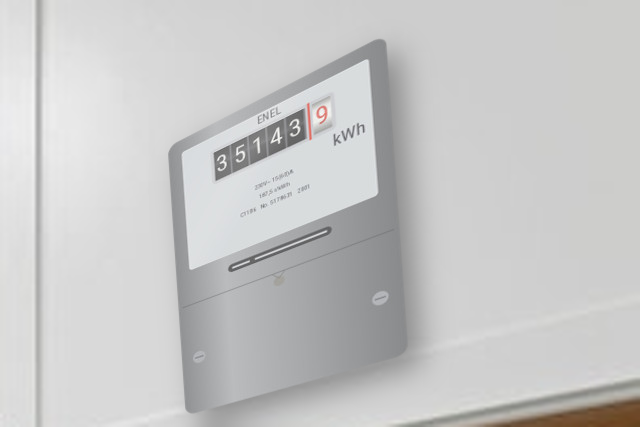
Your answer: 35143.9 kWh
